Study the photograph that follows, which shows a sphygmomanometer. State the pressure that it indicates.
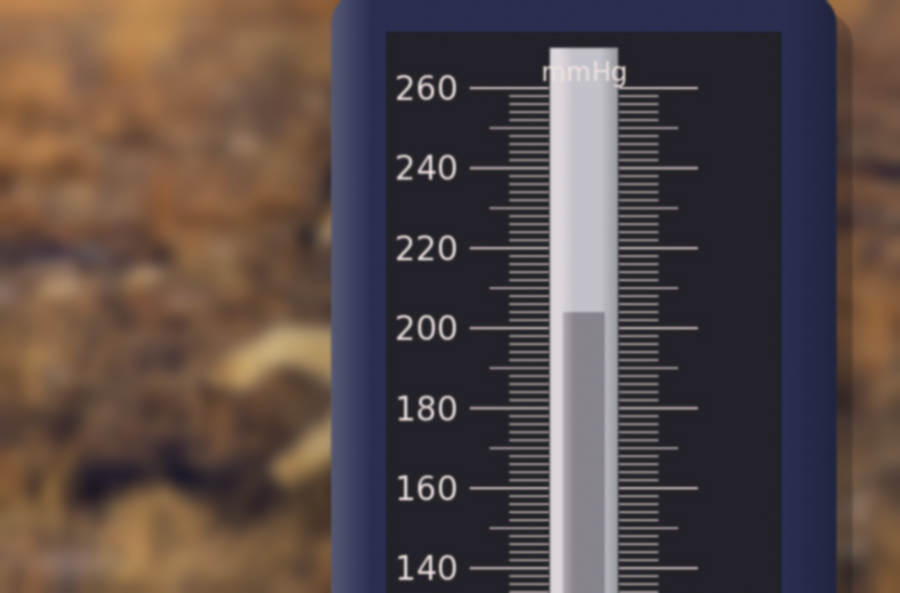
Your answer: 204 mmHg
